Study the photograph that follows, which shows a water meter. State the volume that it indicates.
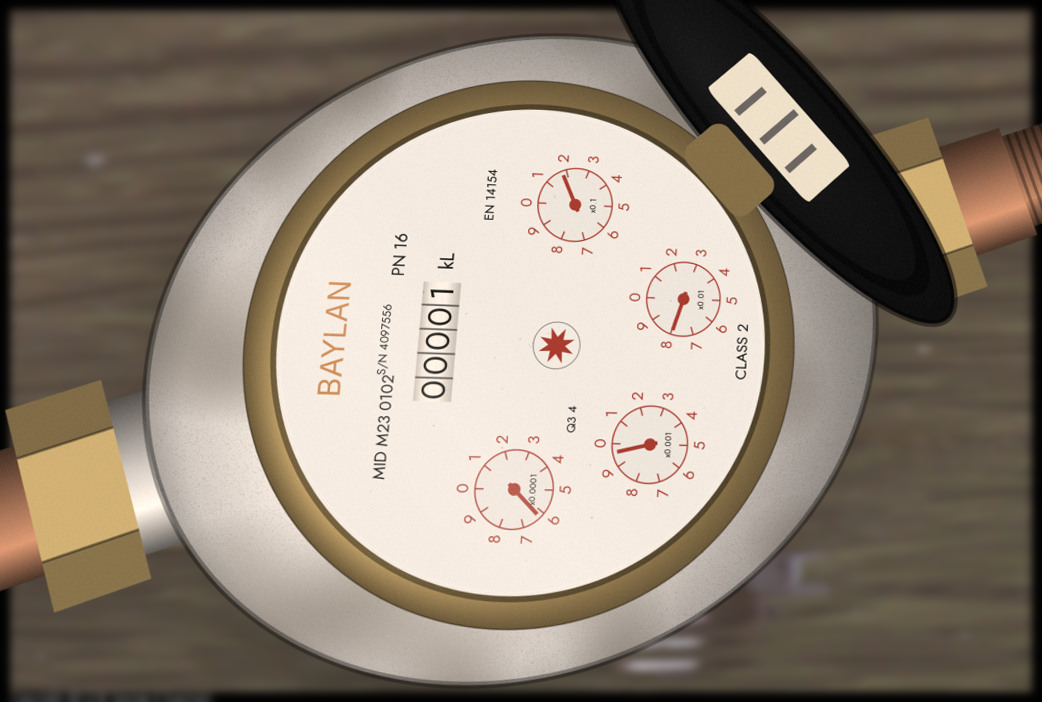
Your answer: 1.1796 kL
